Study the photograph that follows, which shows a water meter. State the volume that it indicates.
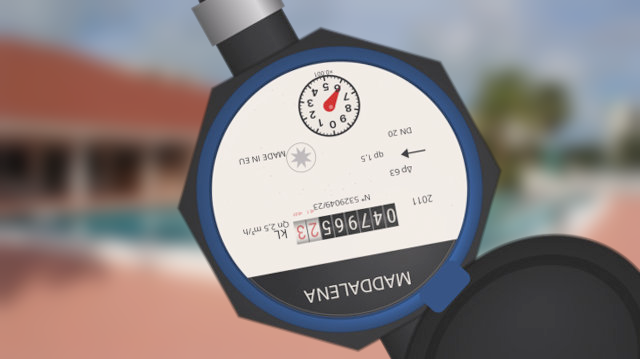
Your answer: 47965.236 kL
